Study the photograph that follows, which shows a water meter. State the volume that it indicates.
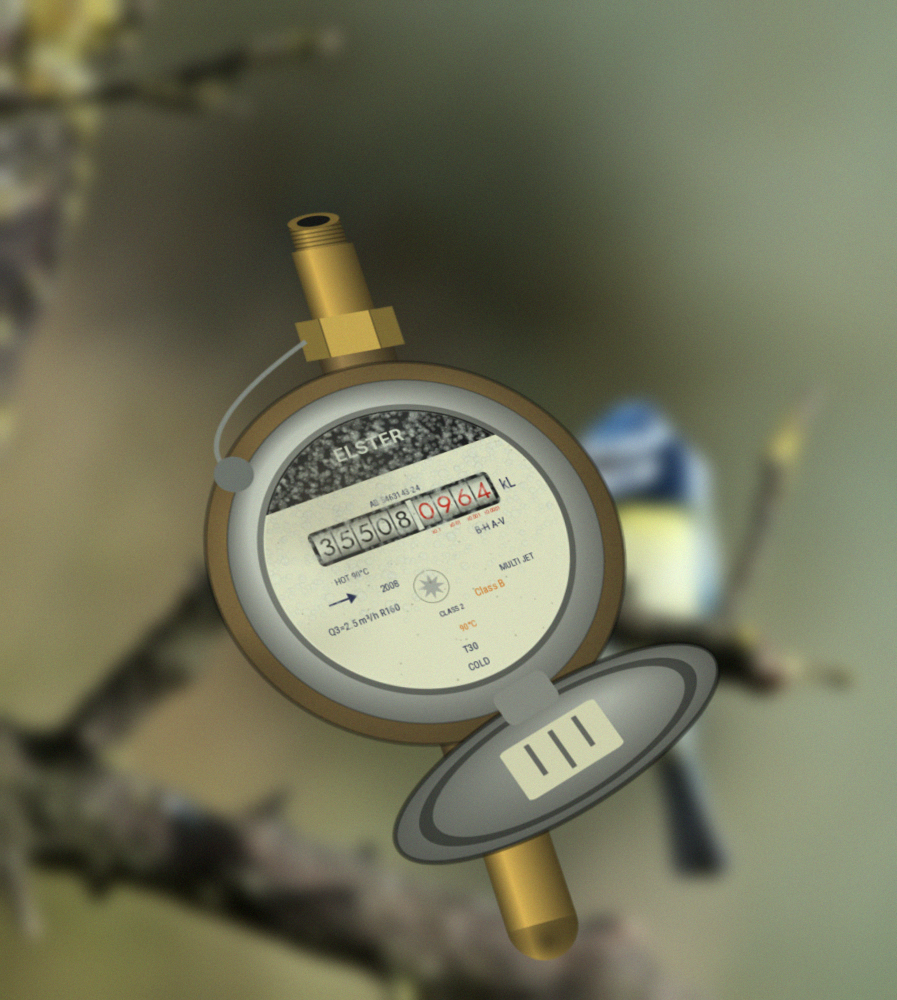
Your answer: 35508.0964 kL
